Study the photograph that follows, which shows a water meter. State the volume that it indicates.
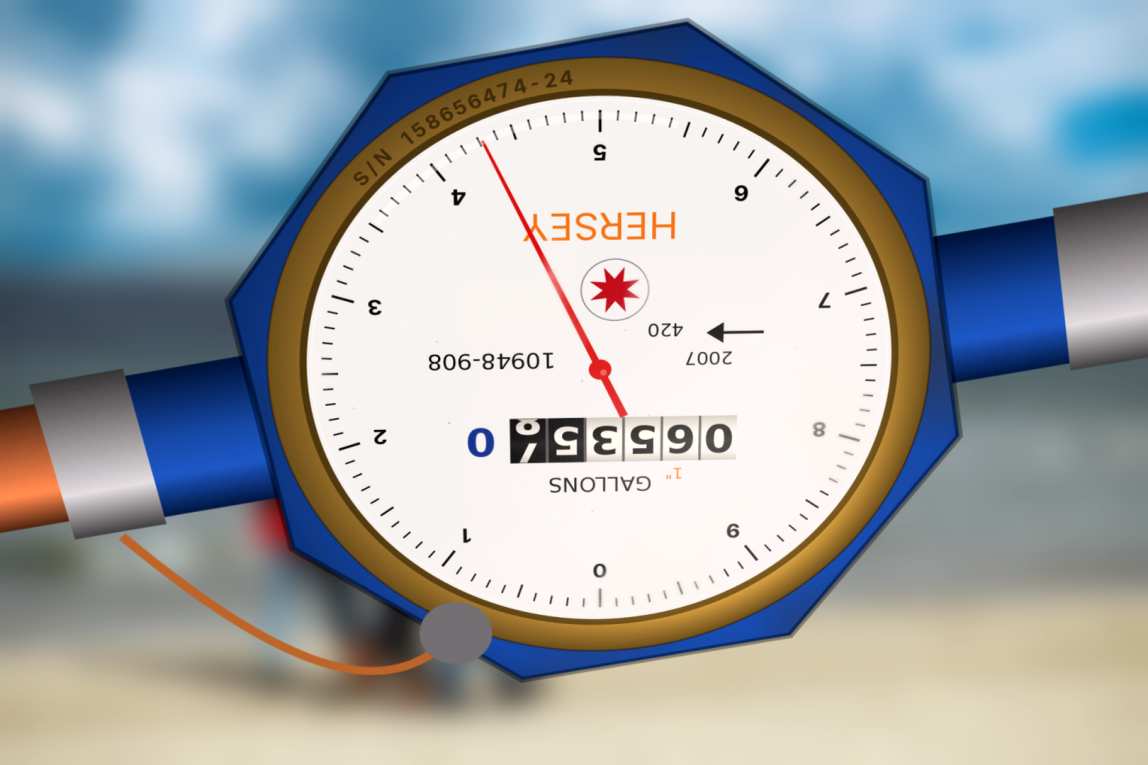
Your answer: 653574.3 gal
